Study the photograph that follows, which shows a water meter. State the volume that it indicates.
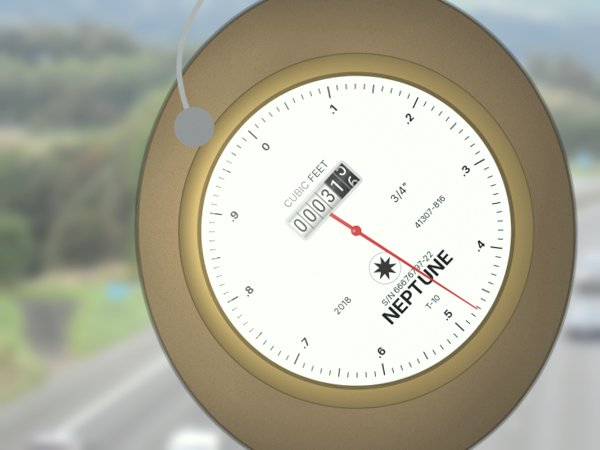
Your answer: 315.47 ft³
